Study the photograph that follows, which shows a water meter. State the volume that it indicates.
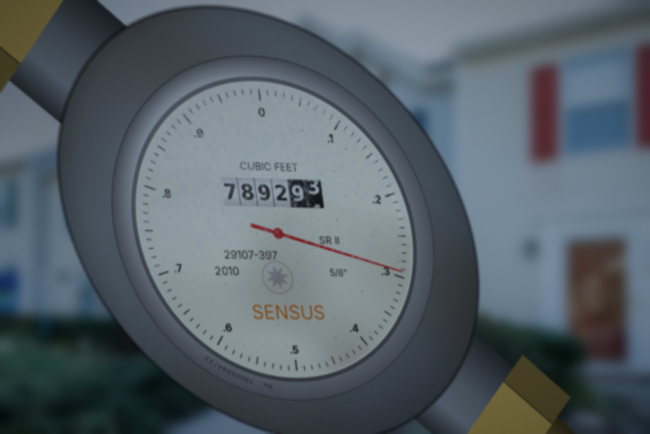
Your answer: 789293.29 ft³
